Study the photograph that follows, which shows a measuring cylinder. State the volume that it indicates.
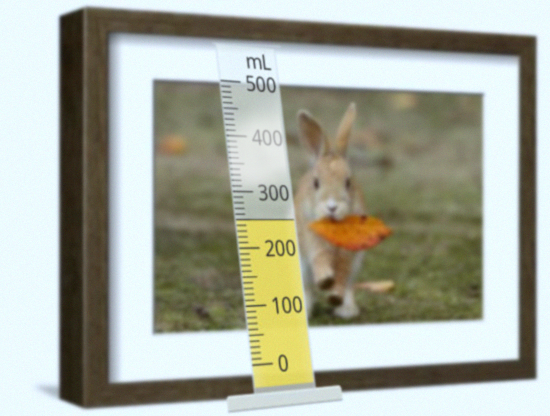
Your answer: 250 mL
